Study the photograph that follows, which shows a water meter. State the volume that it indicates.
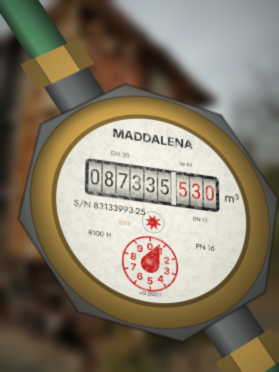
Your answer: 87335.5300 m³
